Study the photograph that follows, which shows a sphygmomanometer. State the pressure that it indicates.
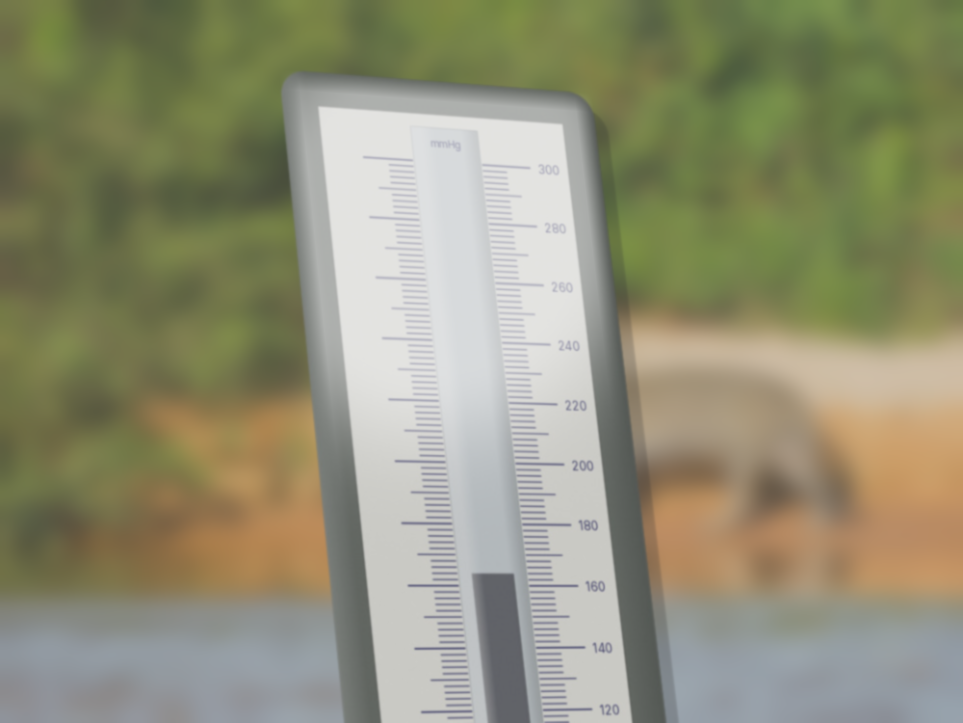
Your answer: 164 mmHg
